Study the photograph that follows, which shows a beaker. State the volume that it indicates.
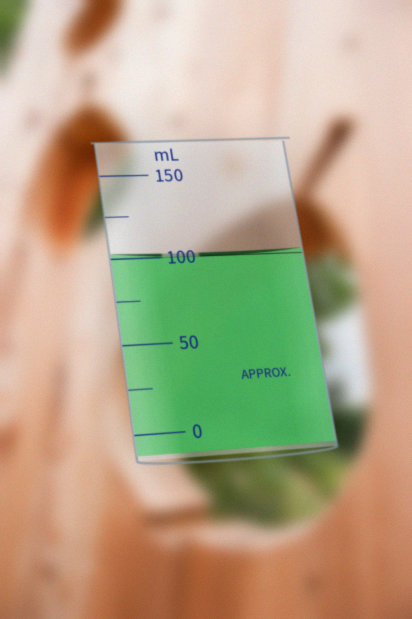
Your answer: 100 mL
